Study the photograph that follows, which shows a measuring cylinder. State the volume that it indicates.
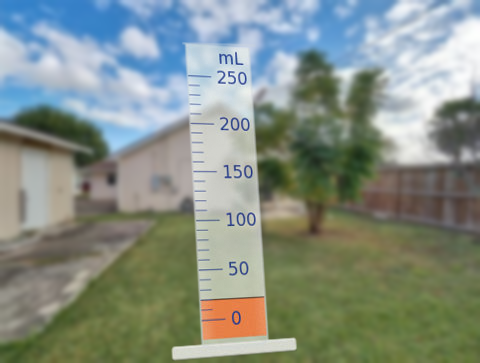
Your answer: 20 mL
